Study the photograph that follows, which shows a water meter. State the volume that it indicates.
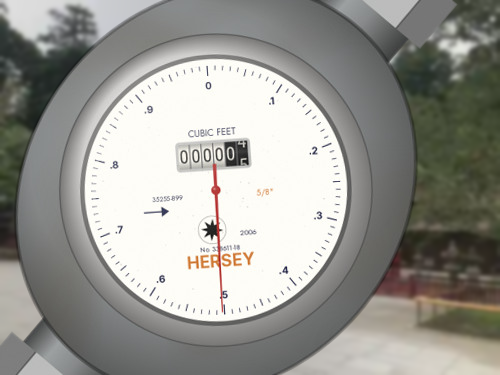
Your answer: 4.50 ft³
